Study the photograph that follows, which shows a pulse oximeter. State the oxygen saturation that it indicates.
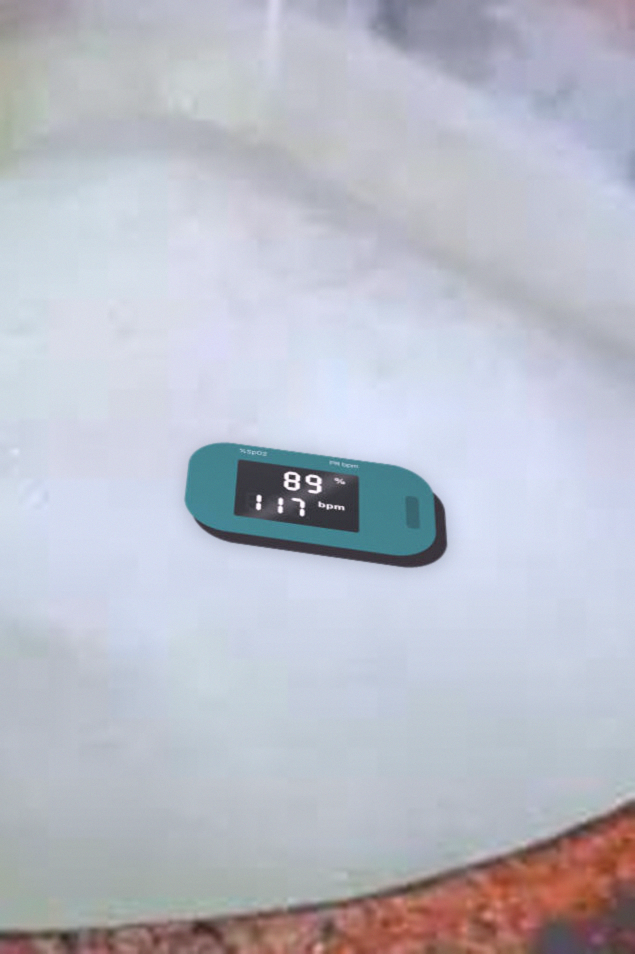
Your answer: 89 %
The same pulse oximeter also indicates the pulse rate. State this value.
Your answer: 117 bpm
